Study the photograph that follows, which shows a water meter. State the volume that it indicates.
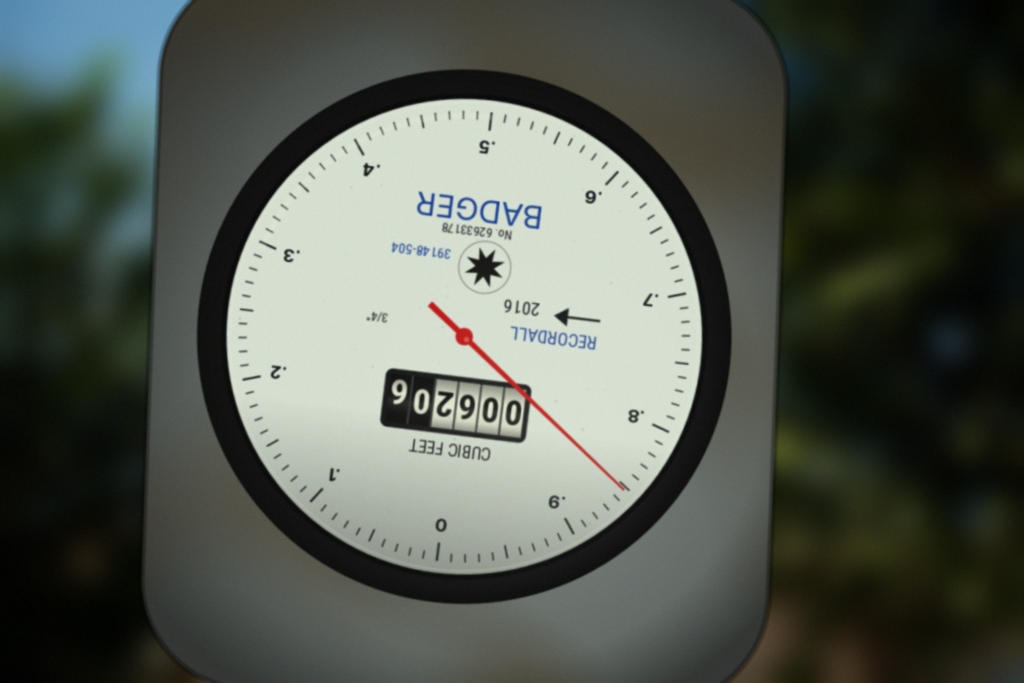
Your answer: 6205.85 ft³
